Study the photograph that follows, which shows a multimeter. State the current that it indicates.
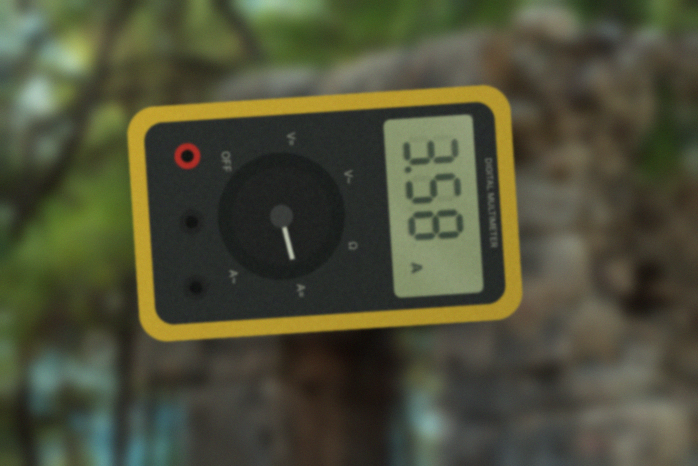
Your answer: 3.58 A
